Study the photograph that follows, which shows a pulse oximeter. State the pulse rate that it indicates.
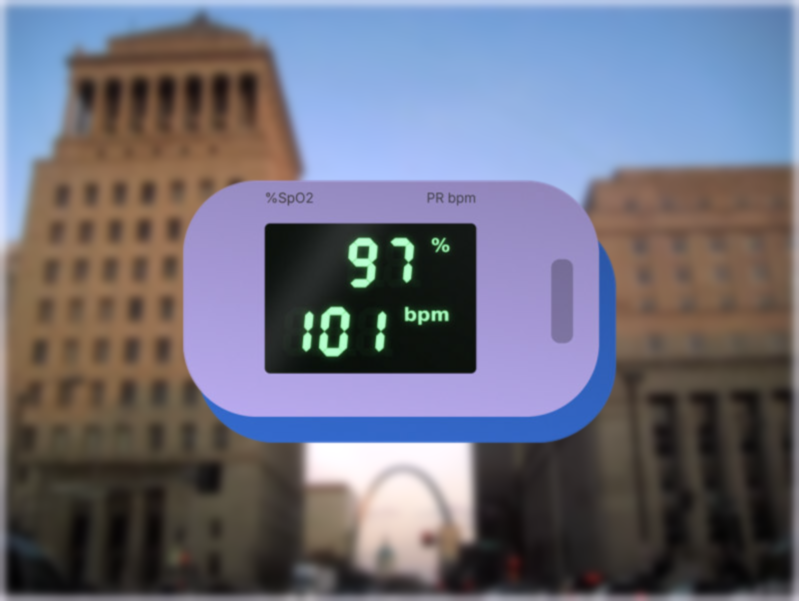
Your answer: 101 bpm
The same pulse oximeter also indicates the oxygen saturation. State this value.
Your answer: 97 %
